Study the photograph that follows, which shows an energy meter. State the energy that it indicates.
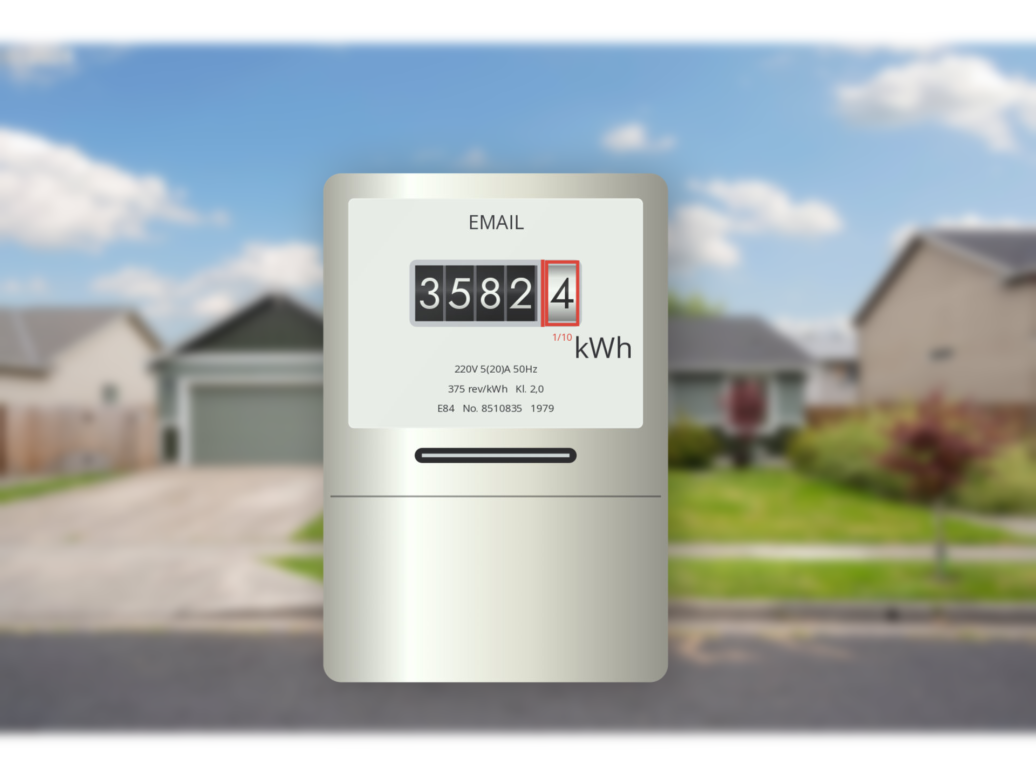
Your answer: 3582.4 kWh
